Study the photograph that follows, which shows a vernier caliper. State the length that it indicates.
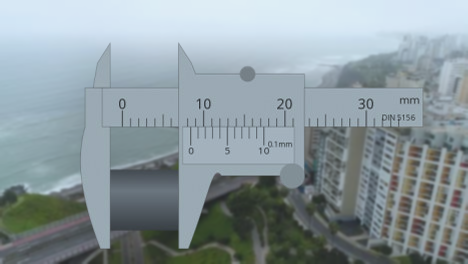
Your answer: 8.4 mm
